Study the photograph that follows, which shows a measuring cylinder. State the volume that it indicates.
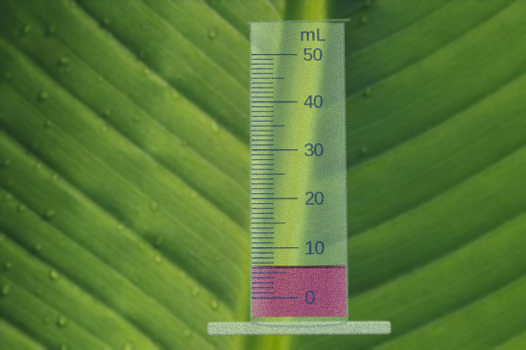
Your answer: 6 mL
